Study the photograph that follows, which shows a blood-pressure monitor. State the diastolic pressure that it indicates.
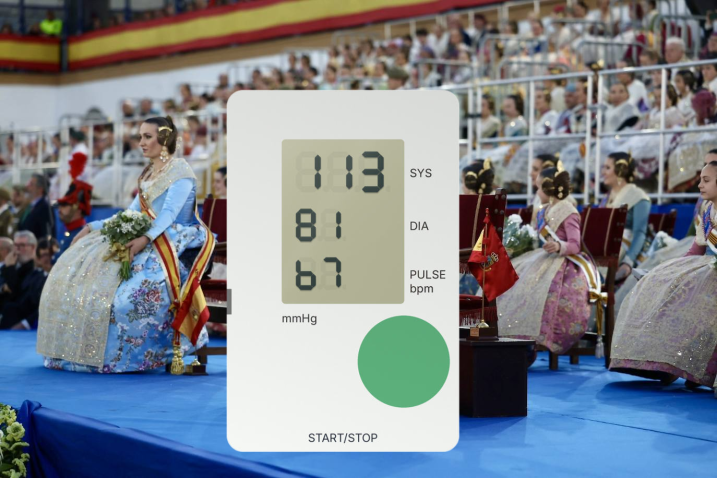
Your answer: 81 mmHg
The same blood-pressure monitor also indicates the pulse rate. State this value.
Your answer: 67 bpm
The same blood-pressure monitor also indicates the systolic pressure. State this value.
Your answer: 113 mmHg
